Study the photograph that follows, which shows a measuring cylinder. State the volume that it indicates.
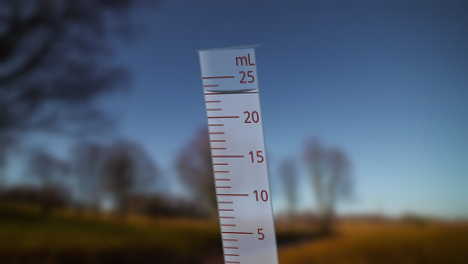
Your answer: 23 mL
